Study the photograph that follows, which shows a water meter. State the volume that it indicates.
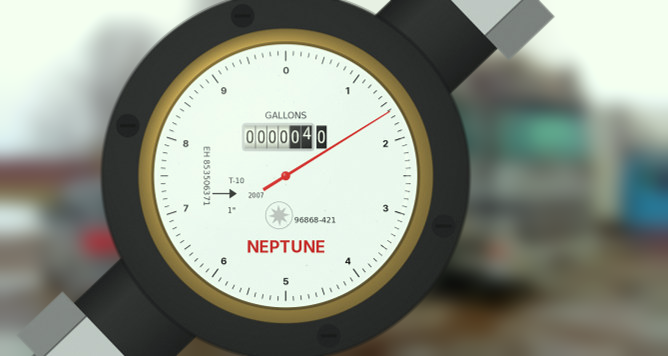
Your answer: 41.6 gal
